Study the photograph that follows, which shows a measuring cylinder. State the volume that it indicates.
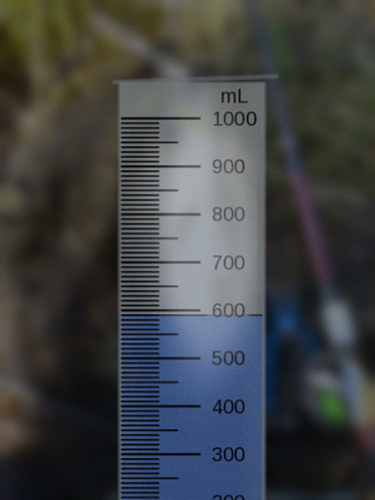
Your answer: 590 mL
